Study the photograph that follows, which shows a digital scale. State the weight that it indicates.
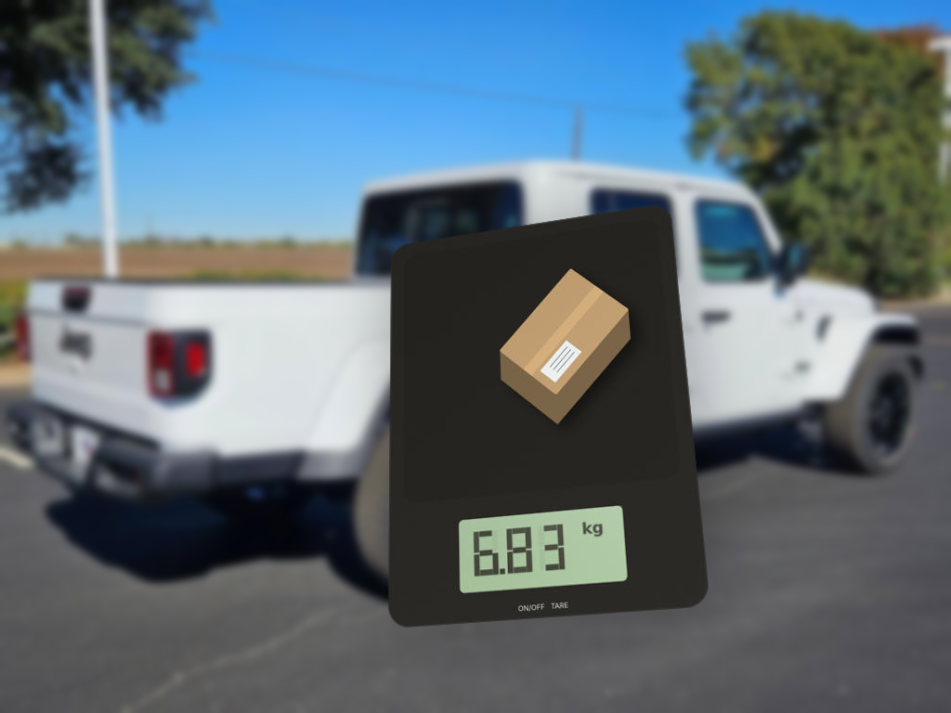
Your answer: 6.83 kg
